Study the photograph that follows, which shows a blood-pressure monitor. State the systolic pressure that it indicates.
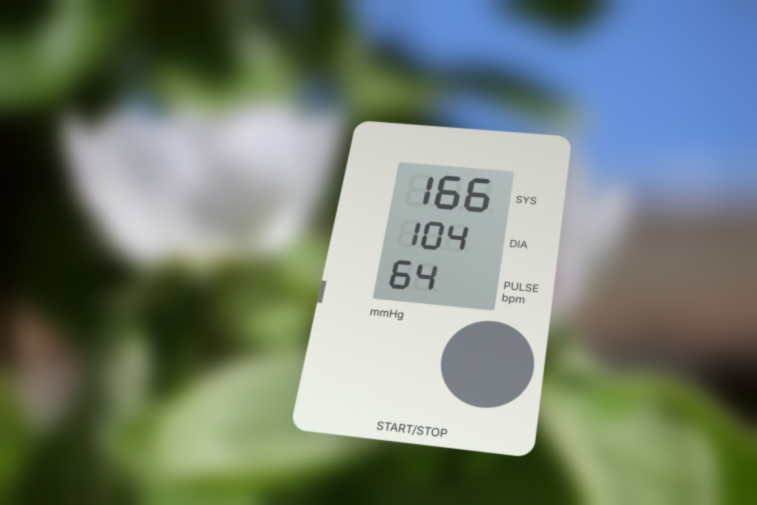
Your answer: 166 mmHg
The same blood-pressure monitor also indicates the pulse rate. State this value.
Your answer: 64 bpm
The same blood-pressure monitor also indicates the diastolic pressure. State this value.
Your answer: 104 mmHg
